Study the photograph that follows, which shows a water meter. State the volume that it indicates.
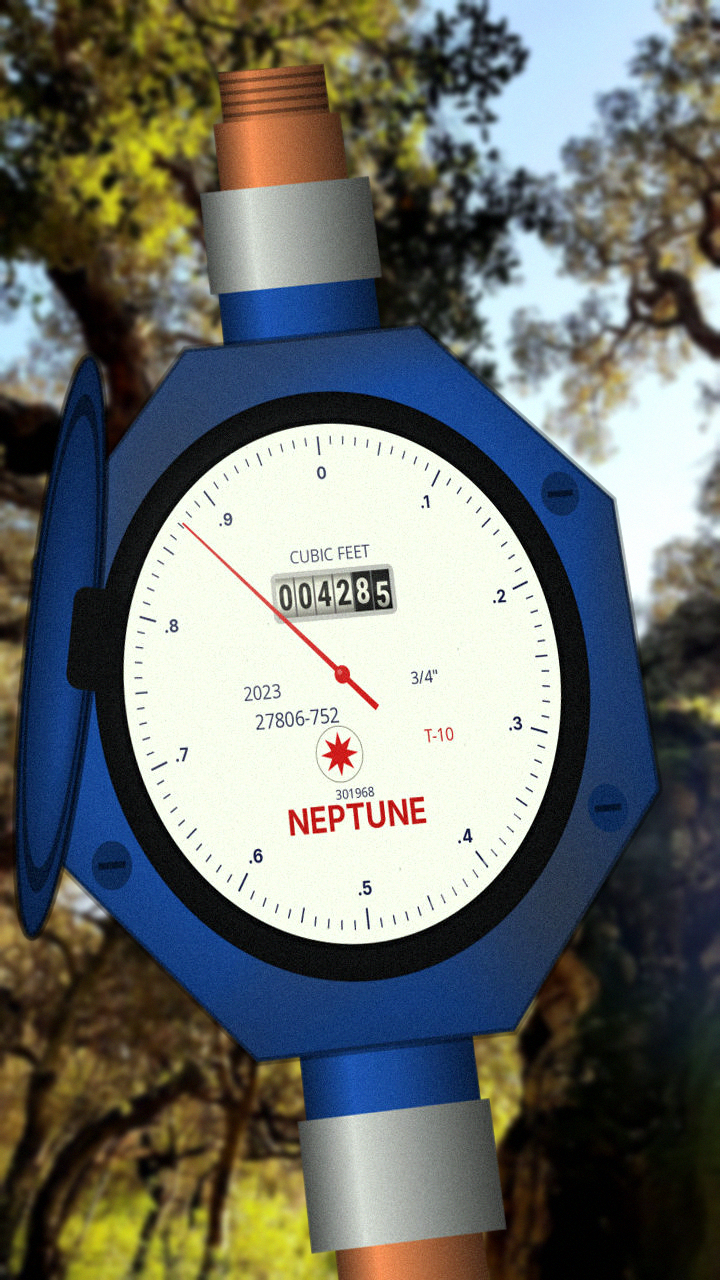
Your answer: 4284.87 ft³
